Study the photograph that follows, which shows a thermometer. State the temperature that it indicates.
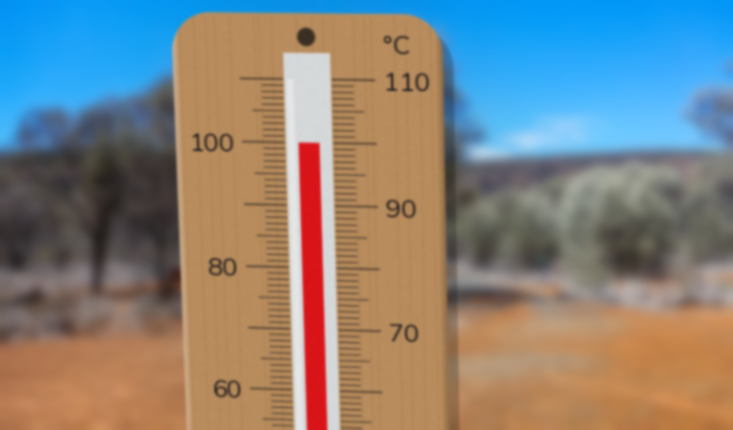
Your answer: 100 °C
